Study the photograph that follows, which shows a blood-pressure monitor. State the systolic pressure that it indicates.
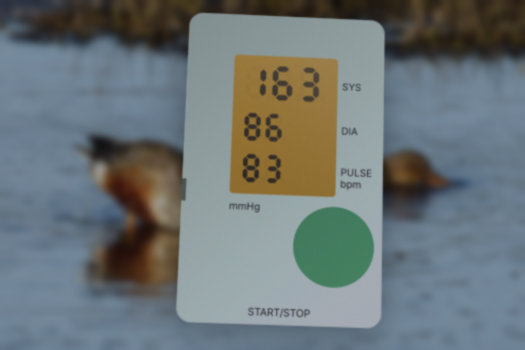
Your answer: 163 mmHg
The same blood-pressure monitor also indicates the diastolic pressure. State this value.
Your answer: 86 mmHg
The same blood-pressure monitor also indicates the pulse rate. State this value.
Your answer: 83 bpm
